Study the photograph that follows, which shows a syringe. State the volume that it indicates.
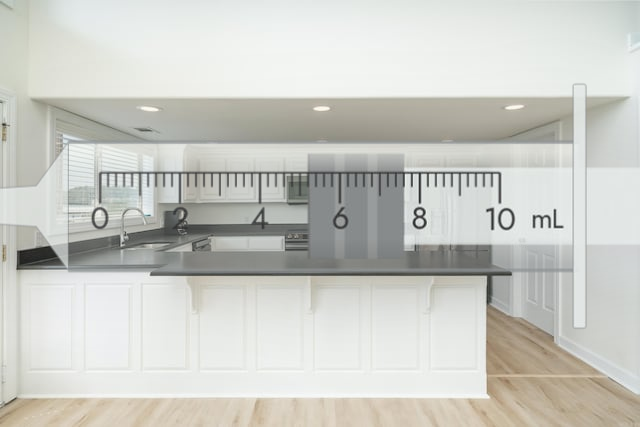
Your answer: 5.2 mL
